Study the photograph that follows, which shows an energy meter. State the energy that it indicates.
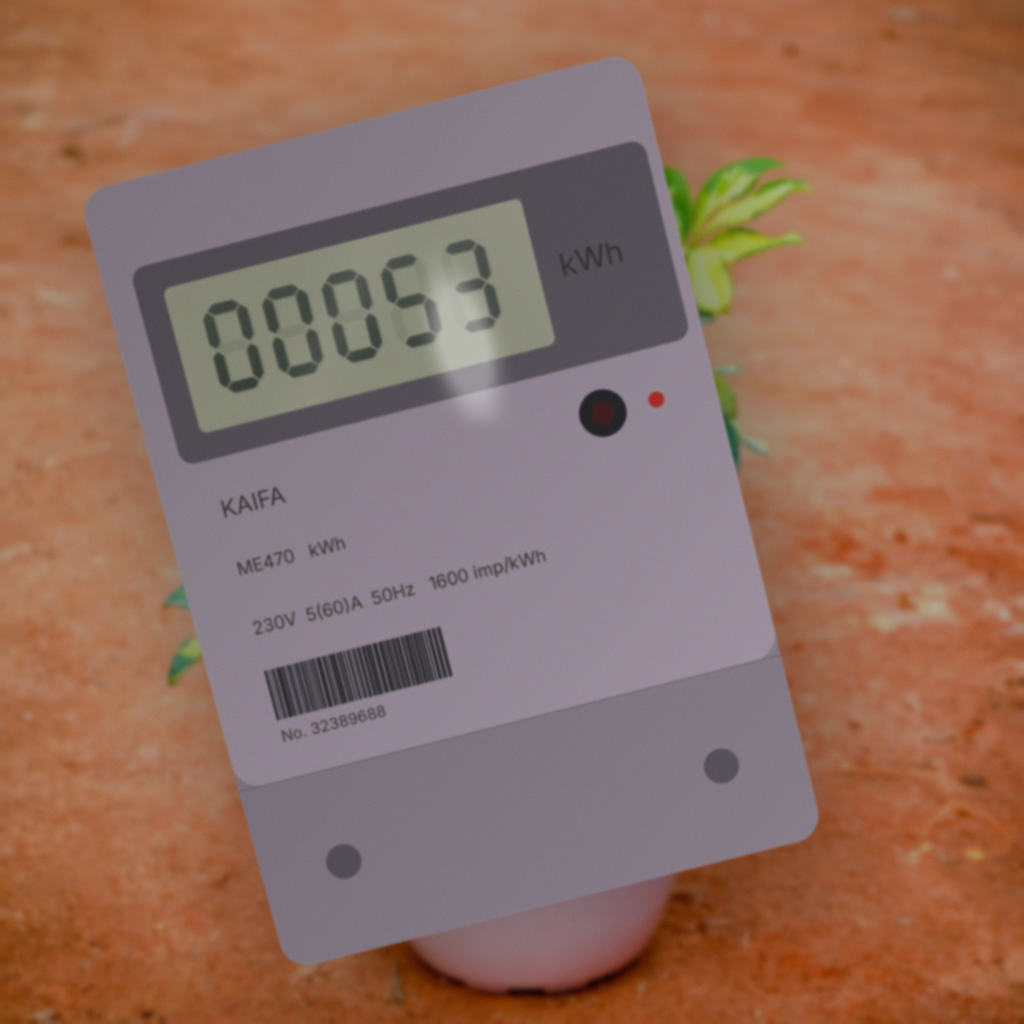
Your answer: 53 kWh
